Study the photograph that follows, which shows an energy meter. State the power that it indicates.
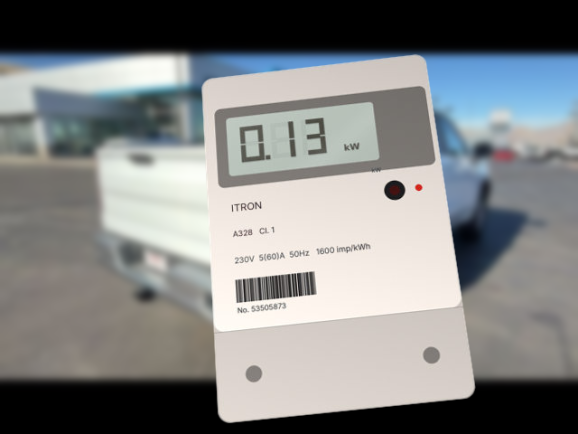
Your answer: 0.13 kW
